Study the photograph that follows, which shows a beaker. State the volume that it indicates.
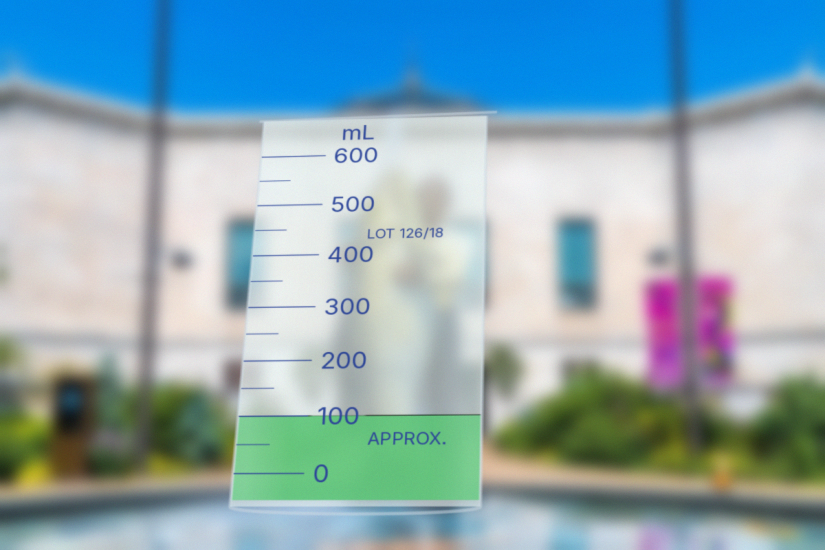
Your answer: 100 mL
